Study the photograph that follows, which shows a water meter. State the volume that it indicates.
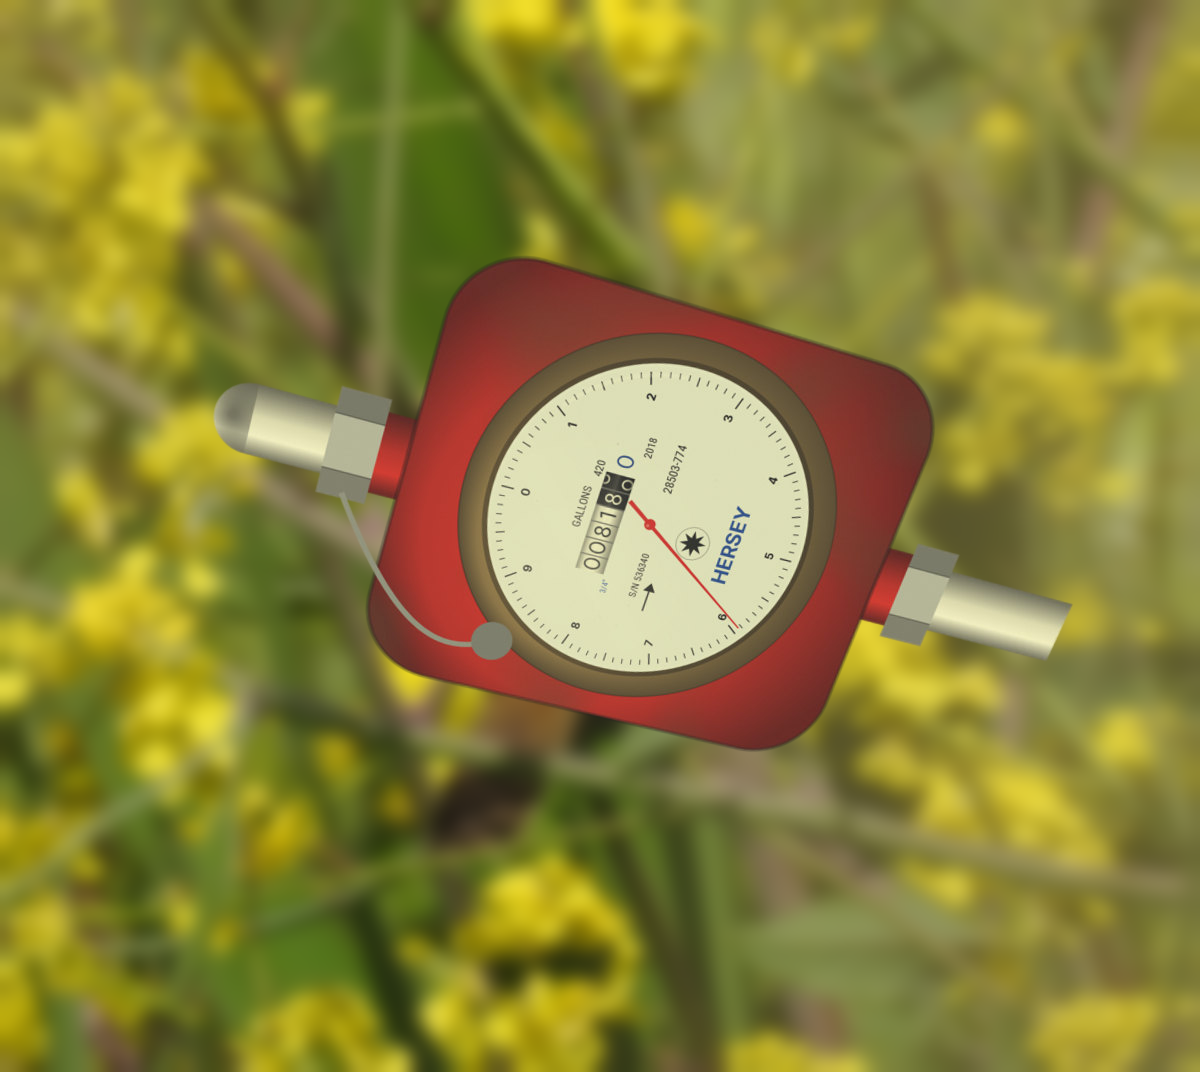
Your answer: 81885.9 gal
